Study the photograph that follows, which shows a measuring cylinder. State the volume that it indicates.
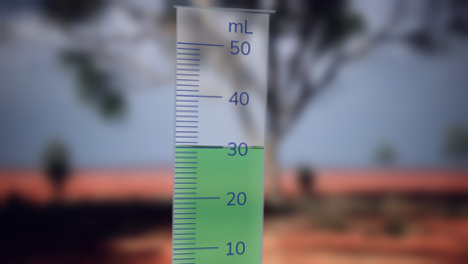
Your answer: 30 mL
